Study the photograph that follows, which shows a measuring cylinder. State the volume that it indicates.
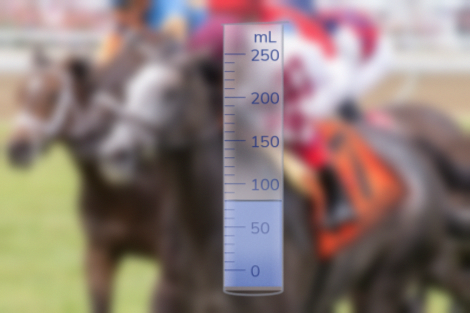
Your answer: 80 mL
